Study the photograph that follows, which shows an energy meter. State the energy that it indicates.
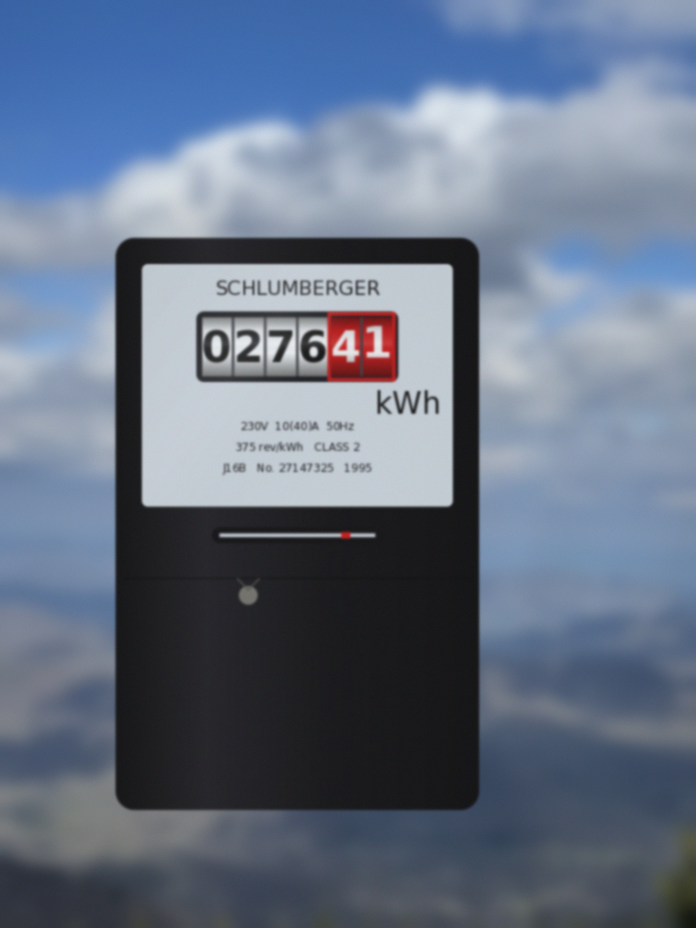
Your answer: 276.41 kWh
